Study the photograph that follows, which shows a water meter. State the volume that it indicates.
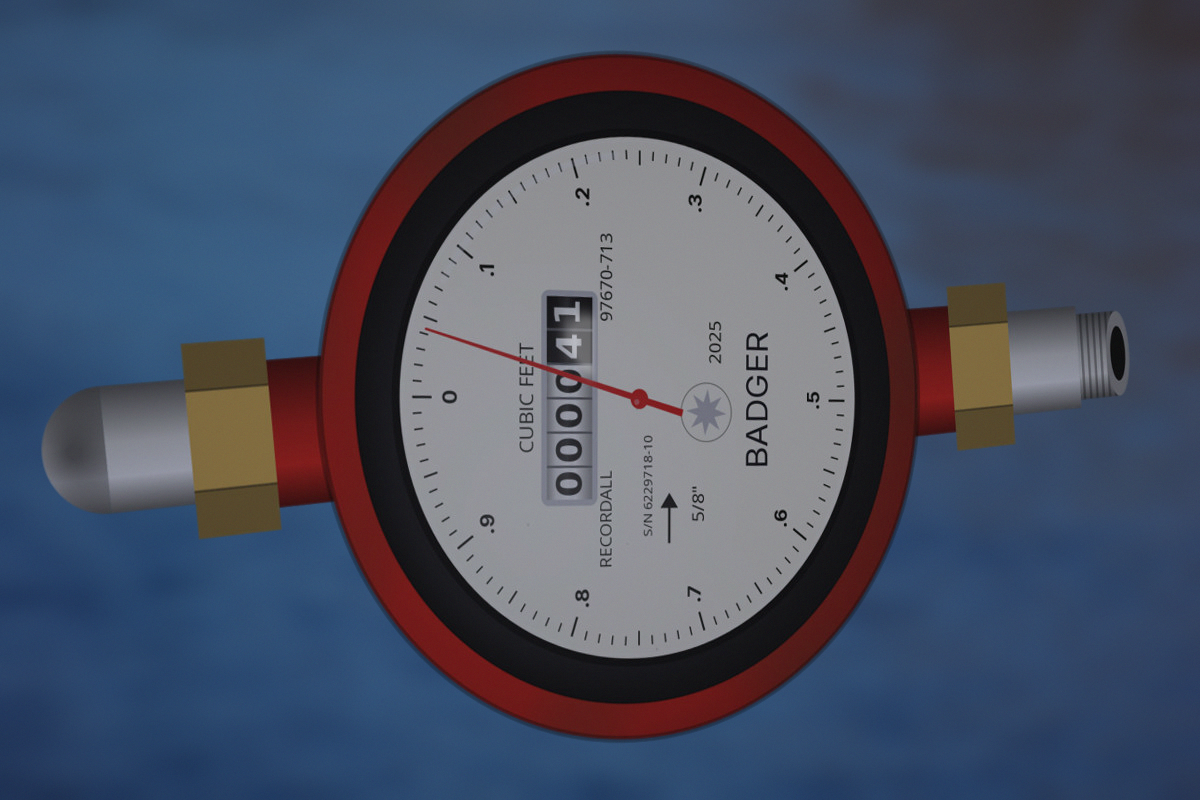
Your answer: 41.04 ft³
